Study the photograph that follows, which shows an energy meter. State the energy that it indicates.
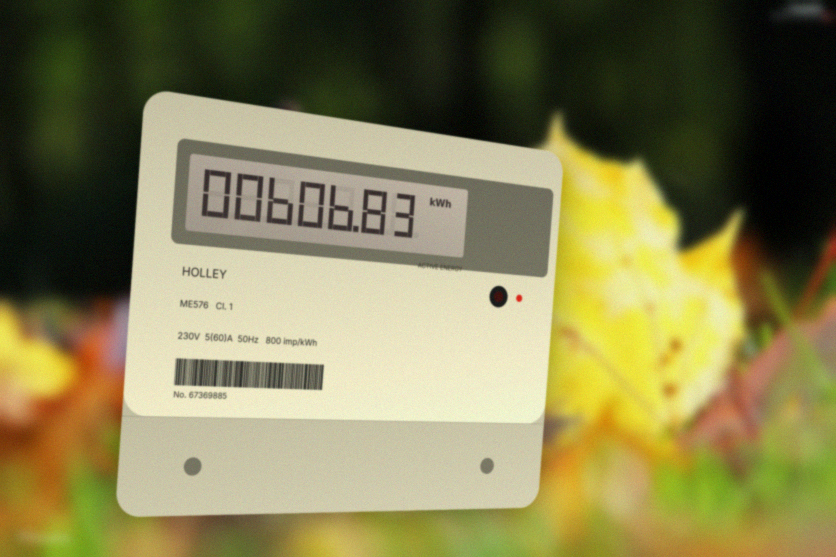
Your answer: 606.83 kWh
